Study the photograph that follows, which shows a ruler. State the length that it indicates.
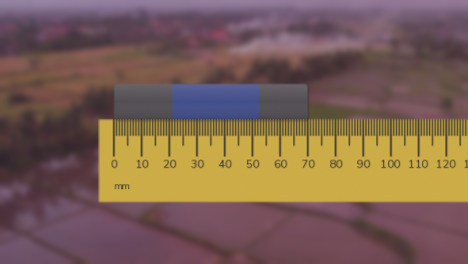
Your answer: 70 mm
